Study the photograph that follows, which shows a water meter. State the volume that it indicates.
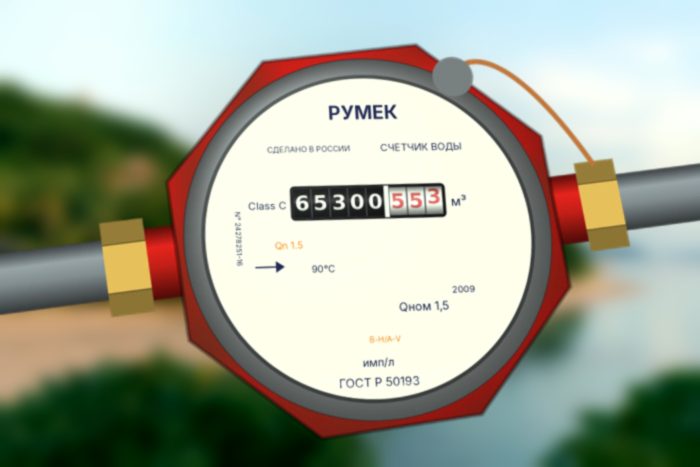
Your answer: 65300.553 m³
